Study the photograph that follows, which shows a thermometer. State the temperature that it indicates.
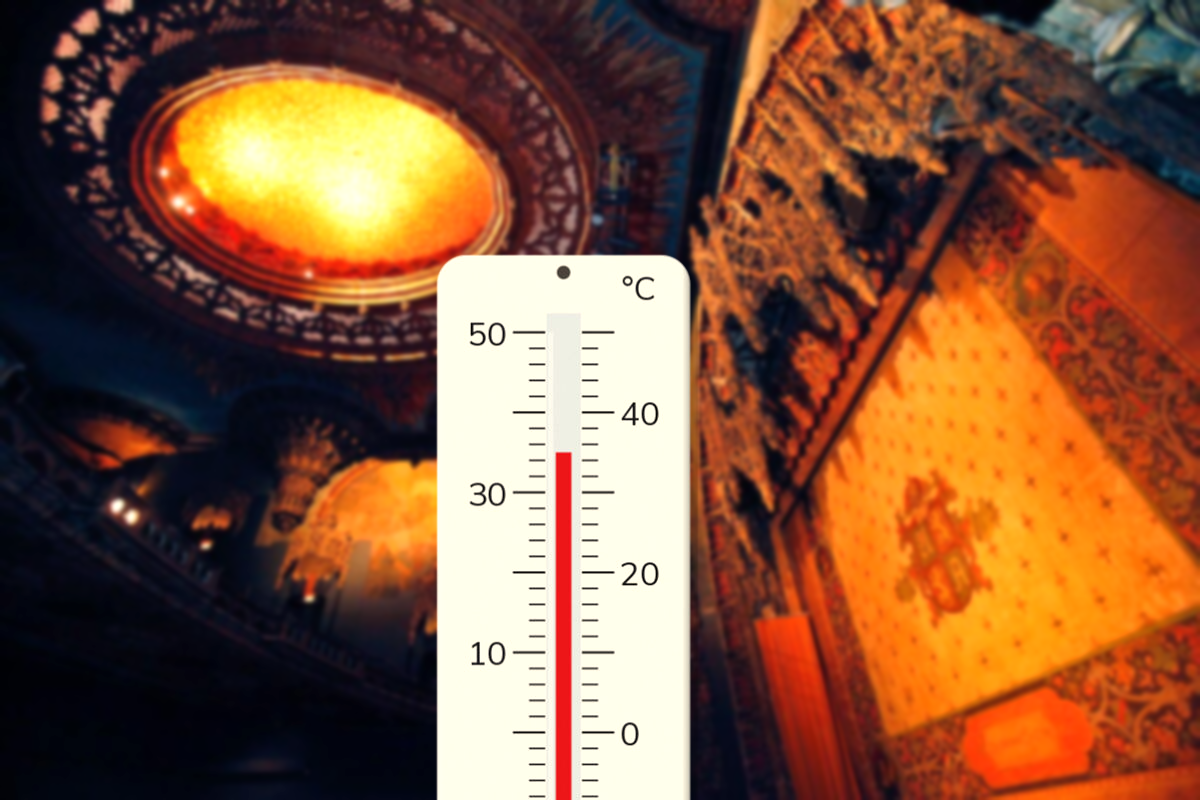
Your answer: 35 °C
